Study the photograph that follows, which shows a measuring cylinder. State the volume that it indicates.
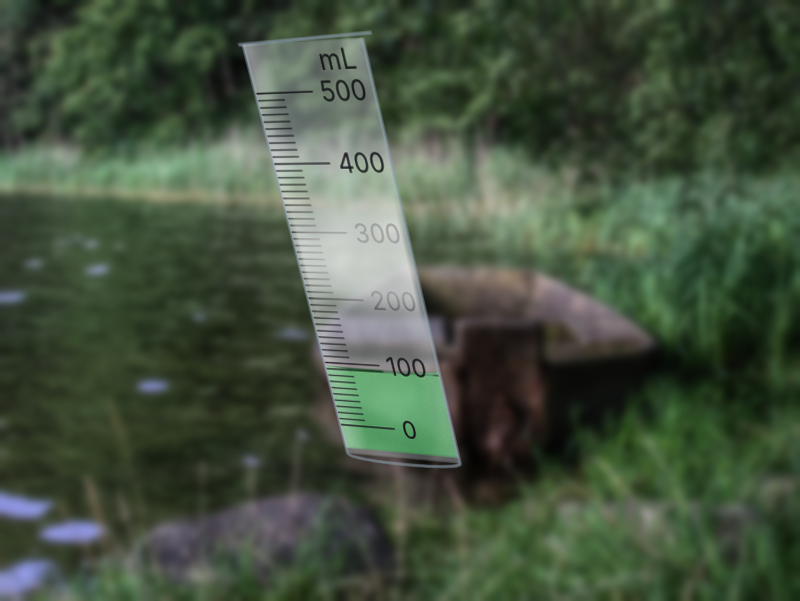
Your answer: 90 mL
